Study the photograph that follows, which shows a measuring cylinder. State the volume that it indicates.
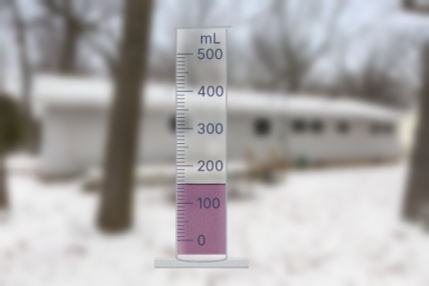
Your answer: 150 mL
